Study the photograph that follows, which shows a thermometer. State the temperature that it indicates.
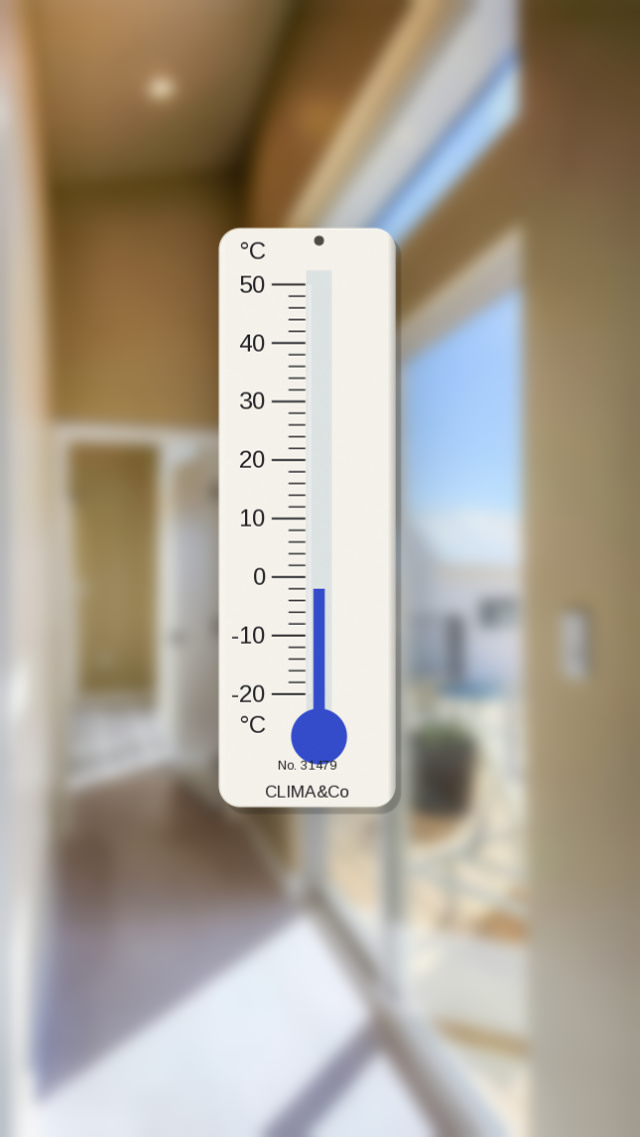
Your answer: -2 °C
